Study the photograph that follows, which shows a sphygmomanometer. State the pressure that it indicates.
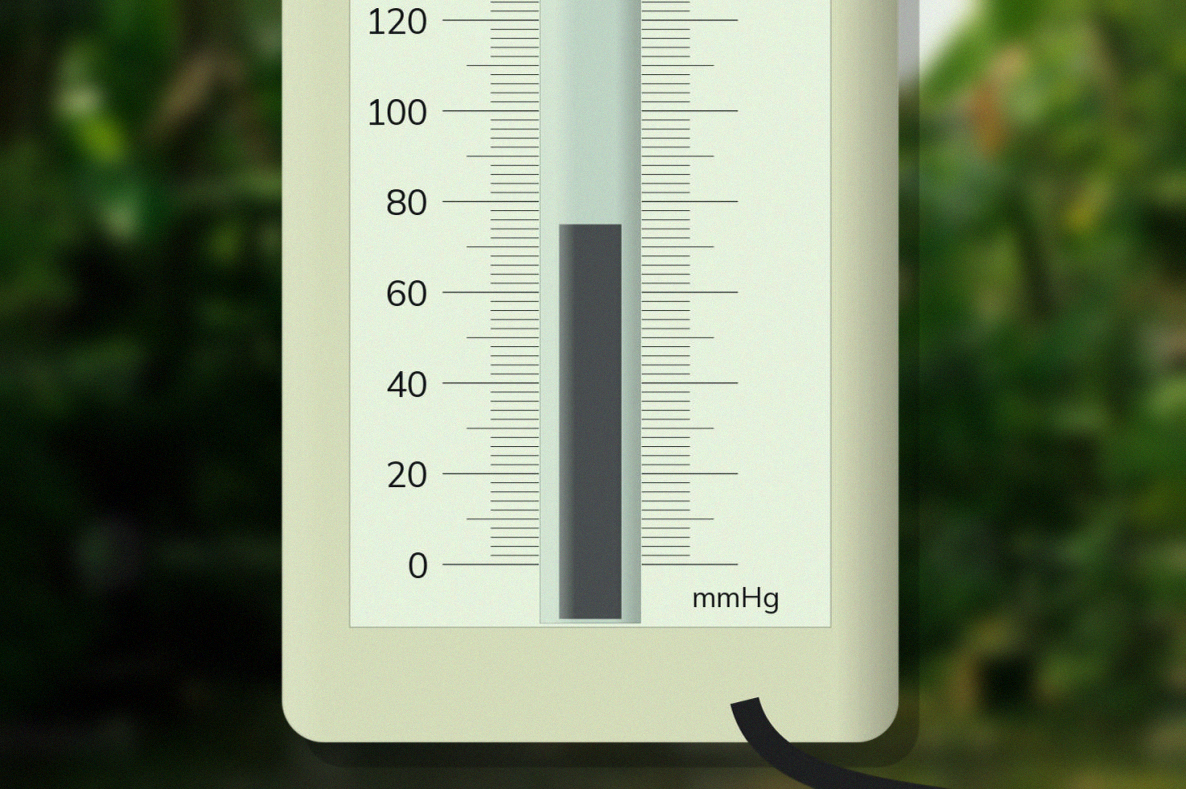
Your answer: 75 mmHg
